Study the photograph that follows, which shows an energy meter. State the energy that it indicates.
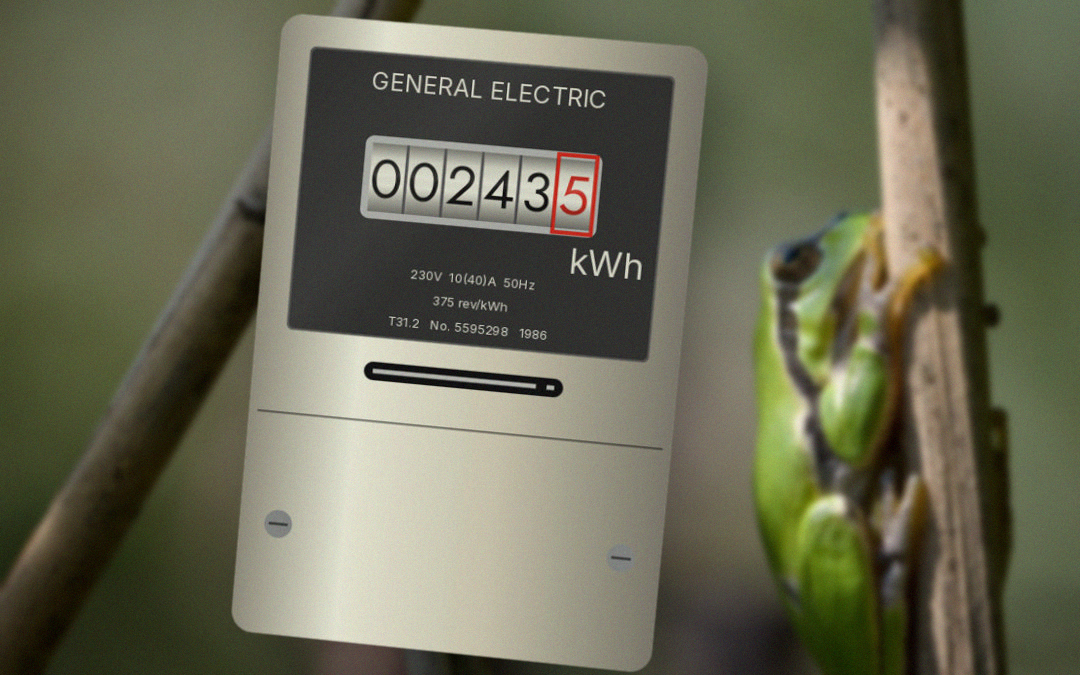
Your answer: 243.5 kWh
